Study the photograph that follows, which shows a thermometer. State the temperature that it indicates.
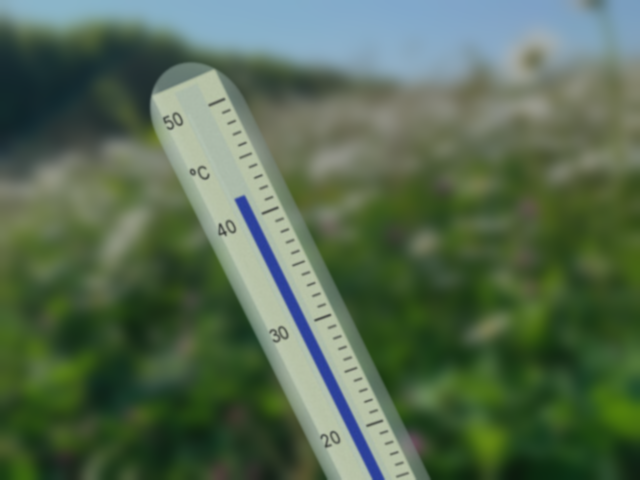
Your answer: 42 °C
